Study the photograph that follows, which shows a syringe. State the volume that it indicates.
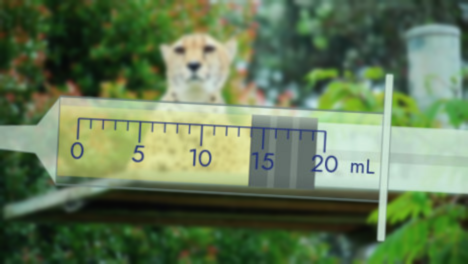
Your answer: 14 mL
